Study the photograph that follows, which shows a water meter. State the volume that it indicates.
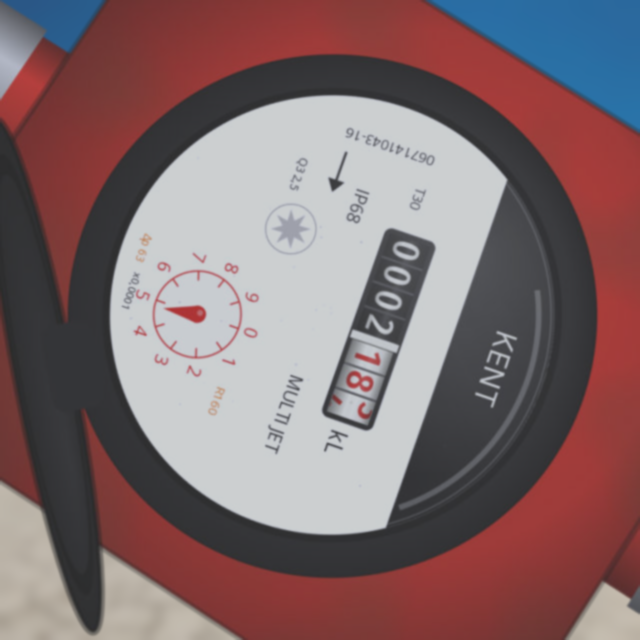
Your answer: 2.1834 kL
